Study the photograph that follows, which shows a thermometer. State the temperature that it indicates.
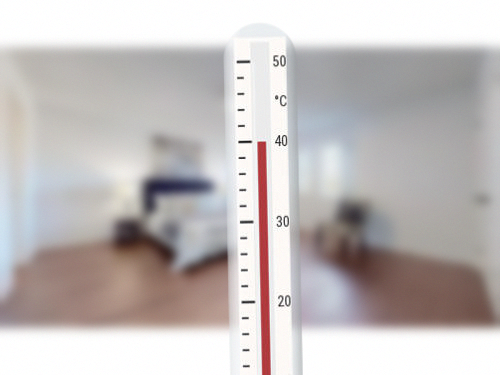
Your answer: 40 °C
